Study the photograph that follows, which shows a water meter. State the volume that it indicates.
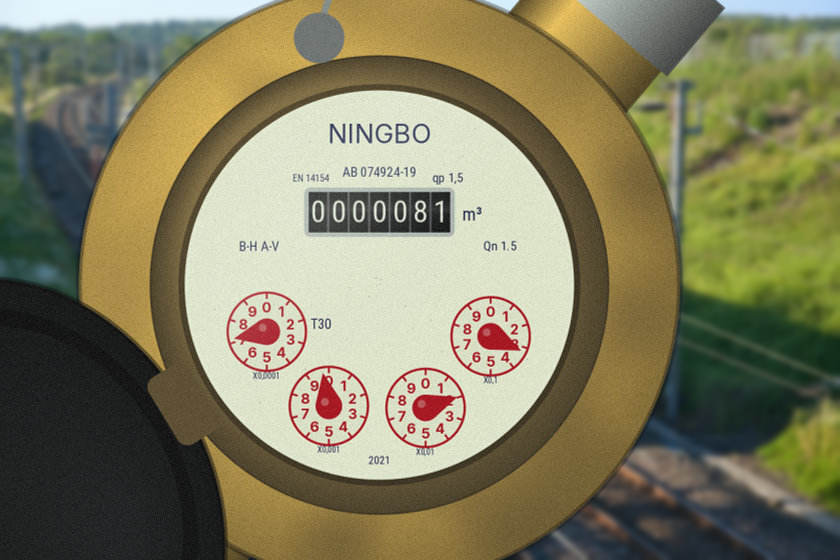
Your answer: 81.3197 m³
